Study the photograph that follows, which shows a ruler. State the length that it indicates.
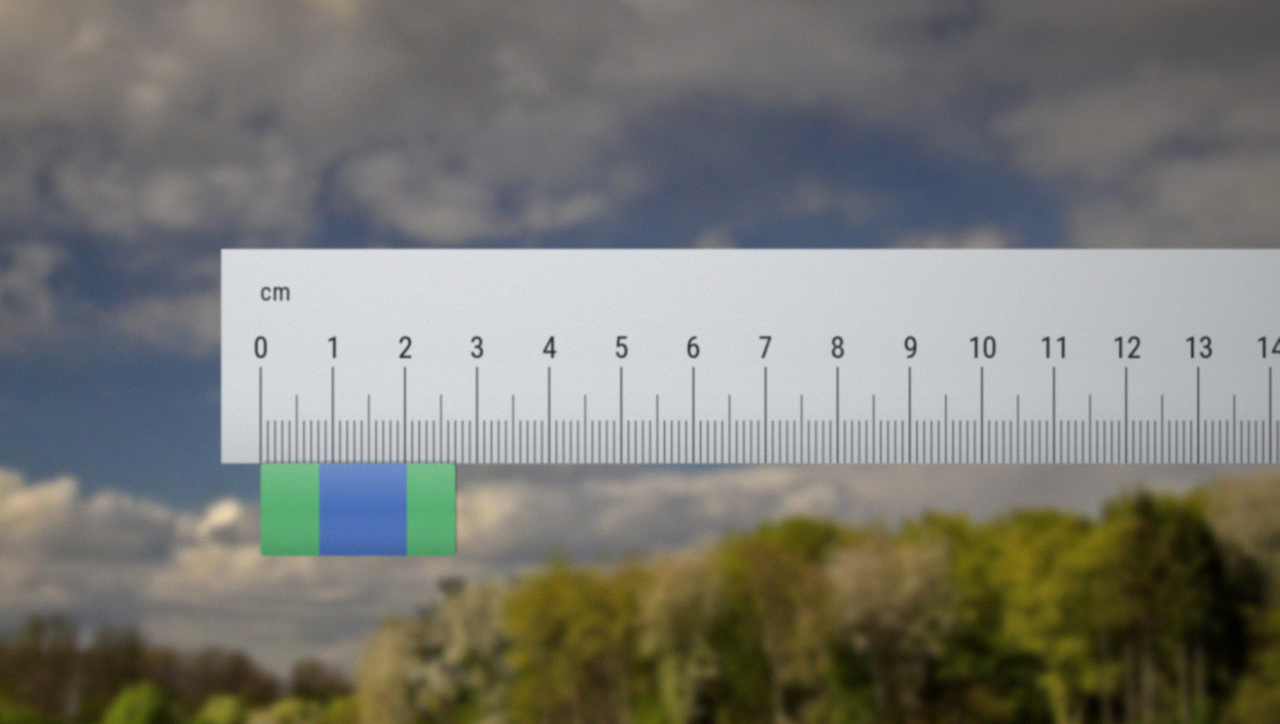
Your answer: 2.7 cm
